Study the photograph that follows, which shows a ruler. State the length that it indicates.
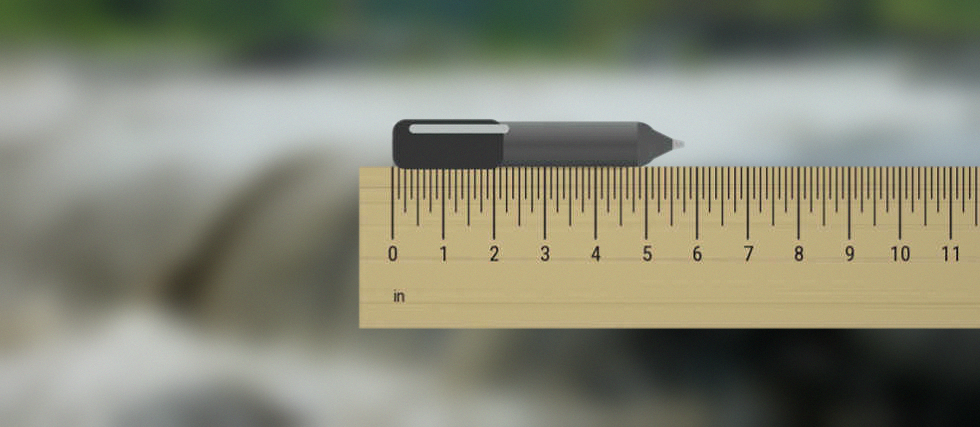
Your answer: 5.75 in
